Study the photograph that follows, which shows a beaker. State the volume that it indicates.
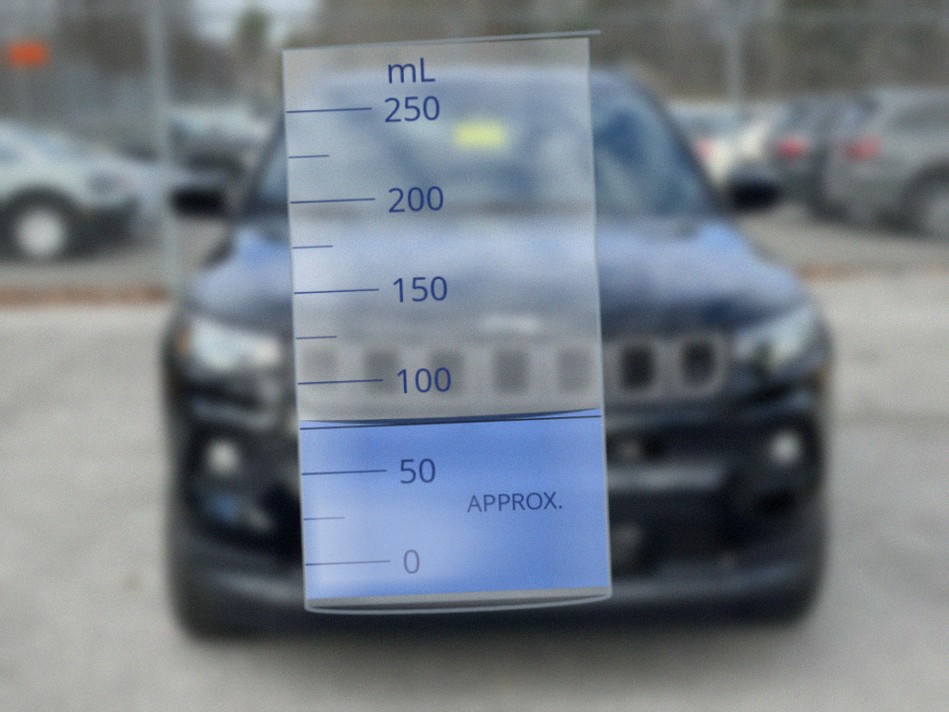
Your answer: 75 mL
